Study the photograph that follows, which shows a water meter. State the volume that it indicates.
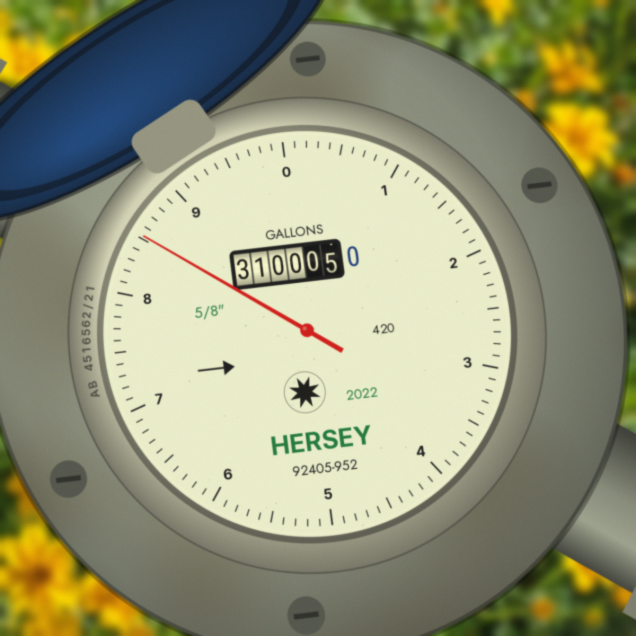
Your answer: 3100048.5 gal
